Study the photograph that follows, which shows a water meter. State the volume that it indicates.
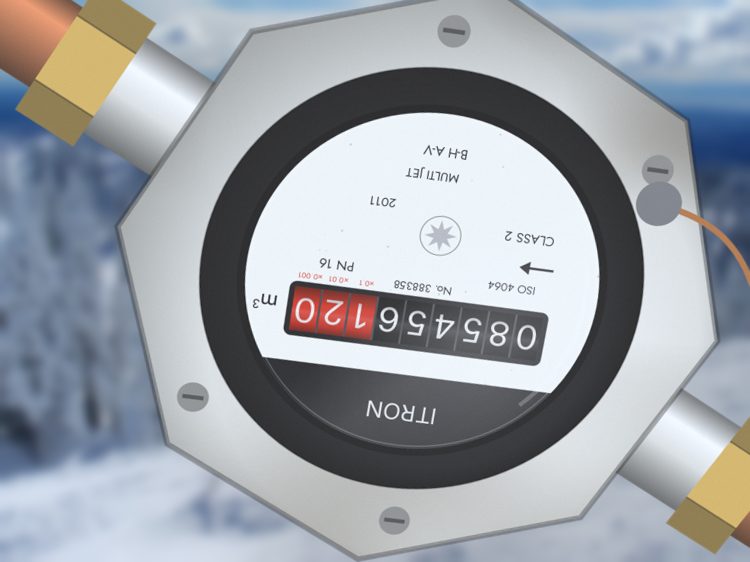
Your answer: 85456.120 m³
